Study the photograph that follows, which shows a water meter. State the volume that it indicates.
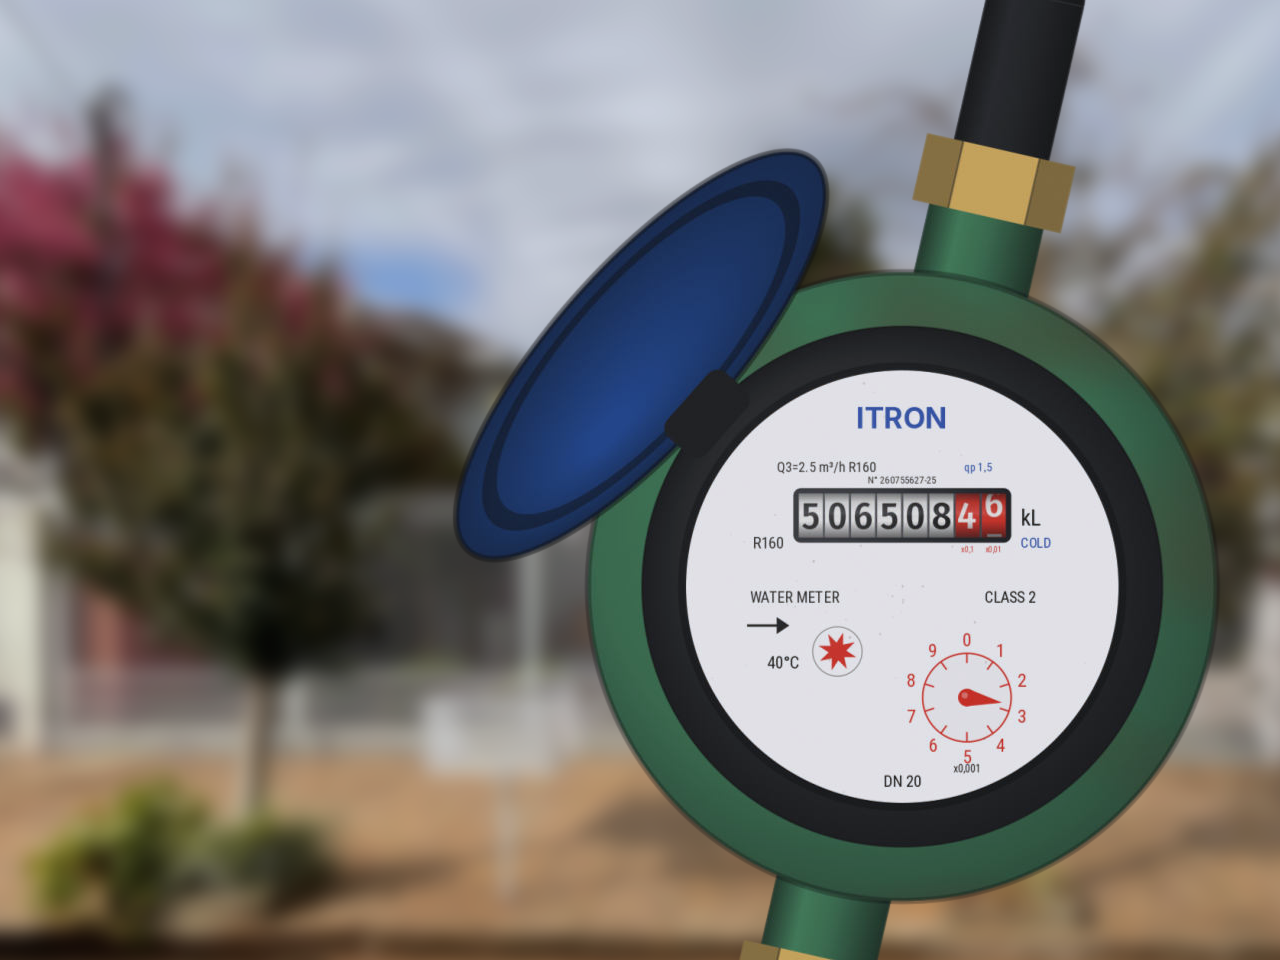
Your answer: 506508.462 kL
